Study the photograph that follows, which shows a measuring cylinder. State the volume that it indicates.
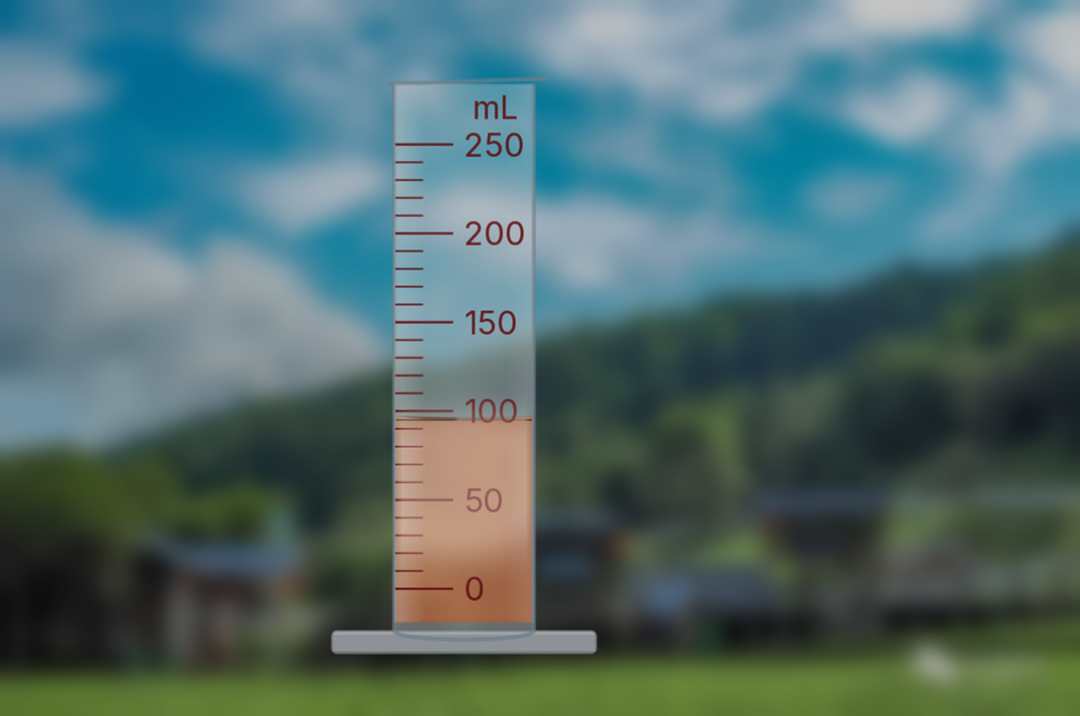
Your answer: 95 mL
